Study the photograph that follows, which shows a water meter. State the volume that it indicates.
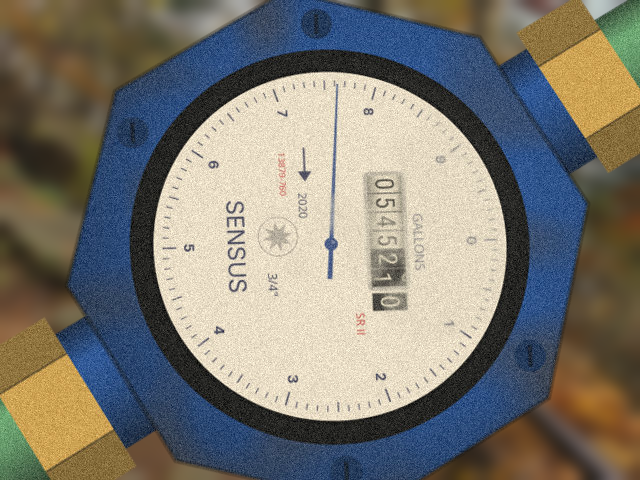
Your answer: 545207.6 gal
